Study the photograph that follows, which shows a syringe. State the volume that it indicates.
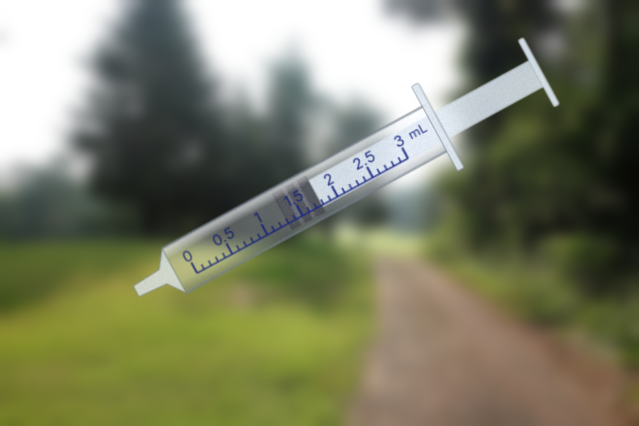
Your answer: 1.3 mL
